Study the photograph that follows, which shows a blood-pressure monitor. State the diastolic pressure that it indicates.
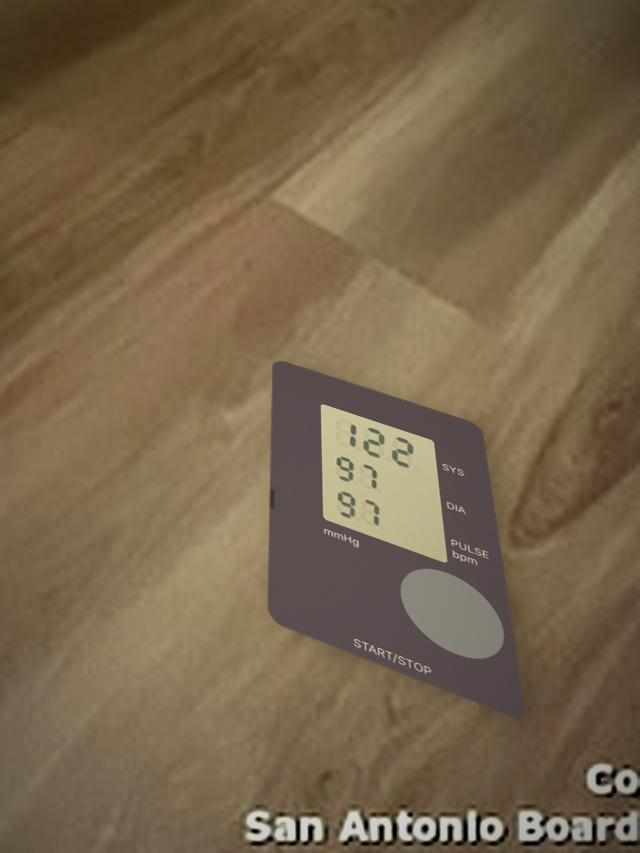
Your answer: 97 mmHg
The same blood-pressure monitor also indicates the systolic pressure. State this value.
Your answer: 122 mmHg
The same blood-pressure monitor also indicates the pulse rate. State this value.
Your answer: 97 bpm
